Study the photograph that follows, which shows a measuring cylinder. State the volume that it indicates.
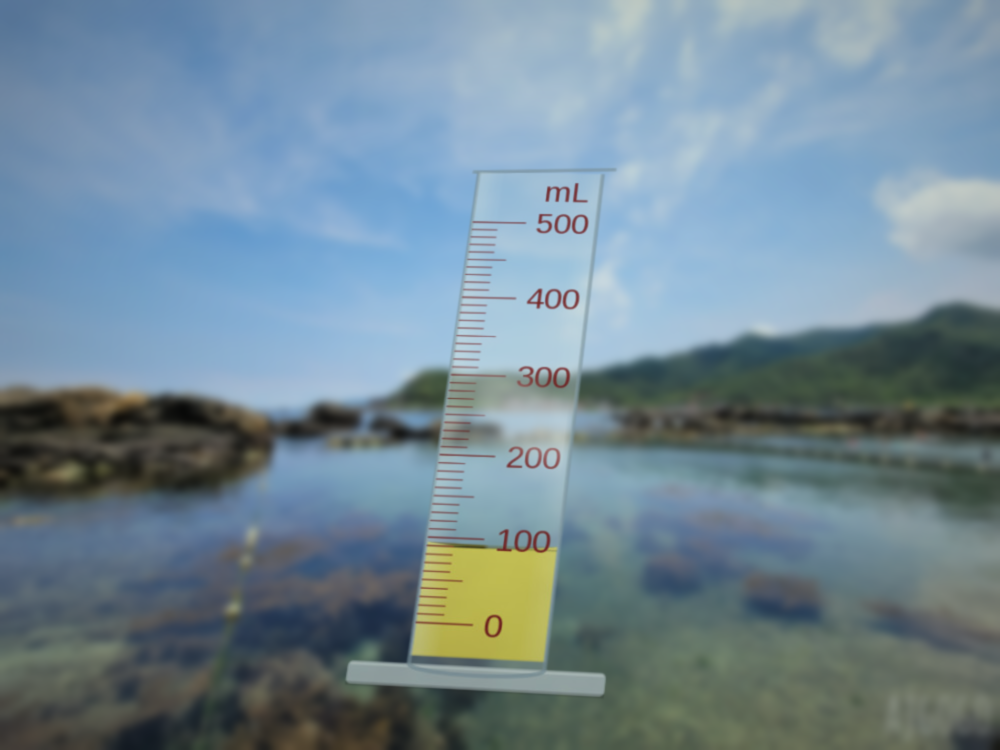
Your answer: 90 mL
